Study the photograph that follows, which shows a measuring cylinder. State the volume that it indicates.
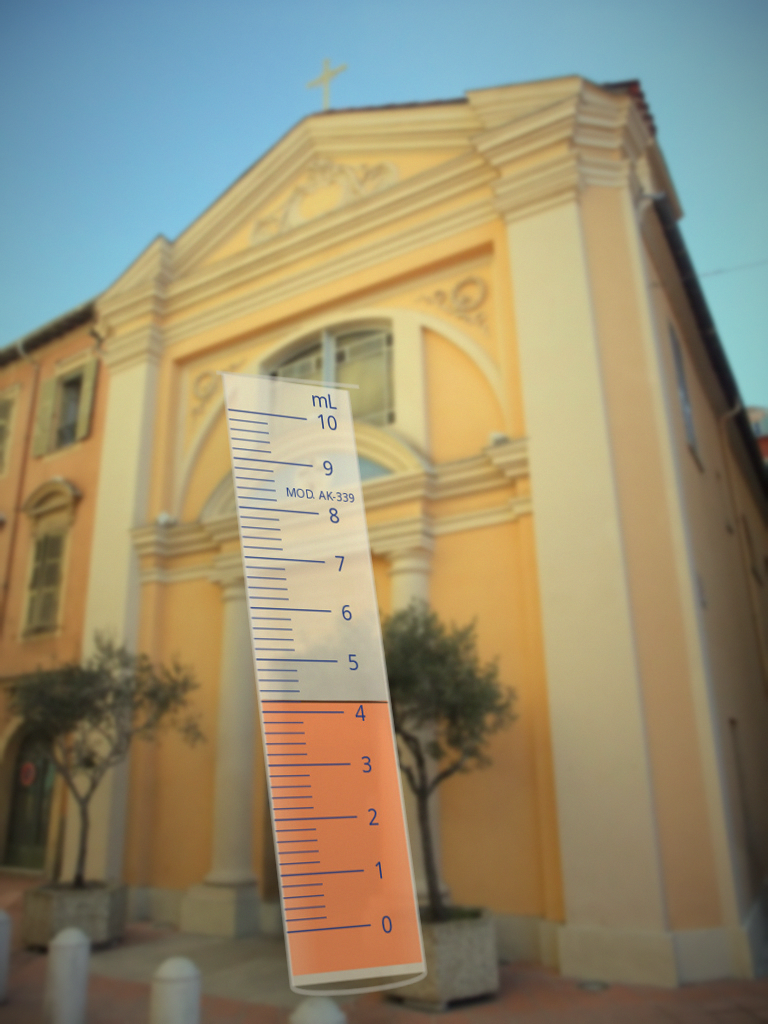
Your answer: 4.2 mL
